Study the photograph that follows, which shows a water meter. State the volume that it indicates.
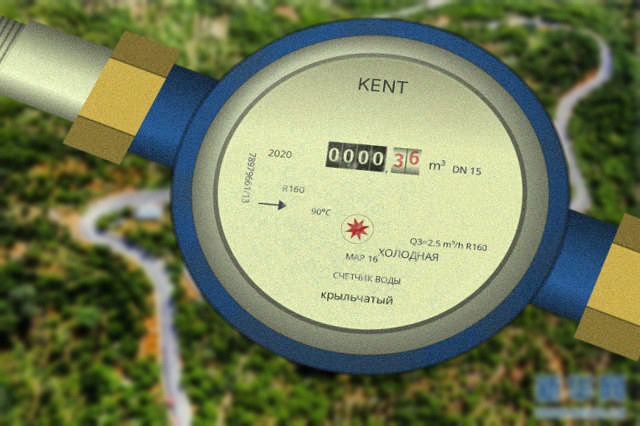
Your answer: 0.36 m³
